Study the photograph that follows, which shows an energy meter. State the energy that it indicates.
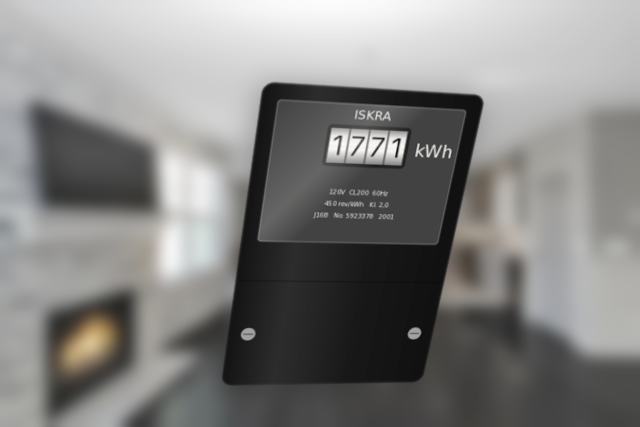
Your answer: 1771 kWh
